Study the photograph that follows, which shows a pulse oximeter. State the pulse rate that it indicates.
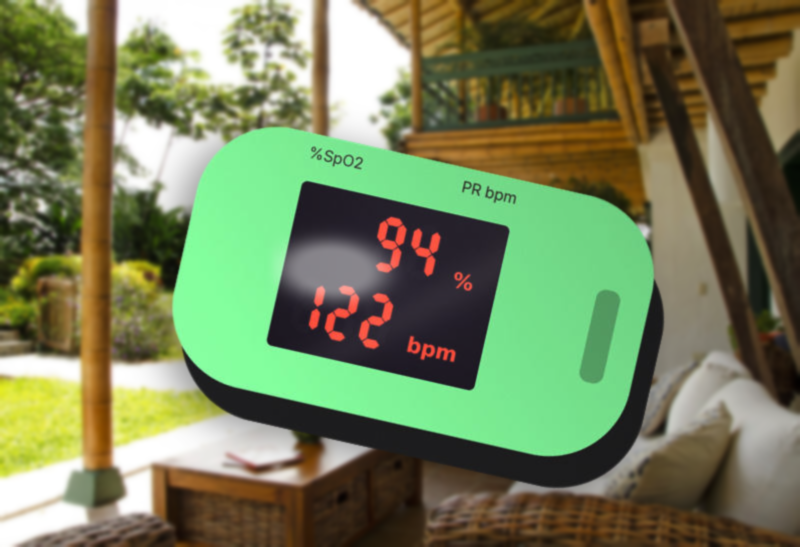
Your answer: 122 bpm
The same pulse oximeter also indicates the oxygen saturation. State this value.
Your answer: 94 %
